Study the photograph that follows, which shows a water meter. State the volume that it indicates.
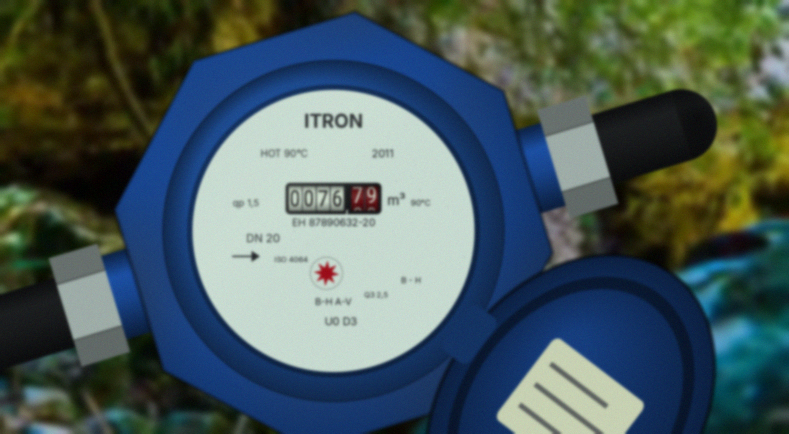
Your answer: 76.79 m³
